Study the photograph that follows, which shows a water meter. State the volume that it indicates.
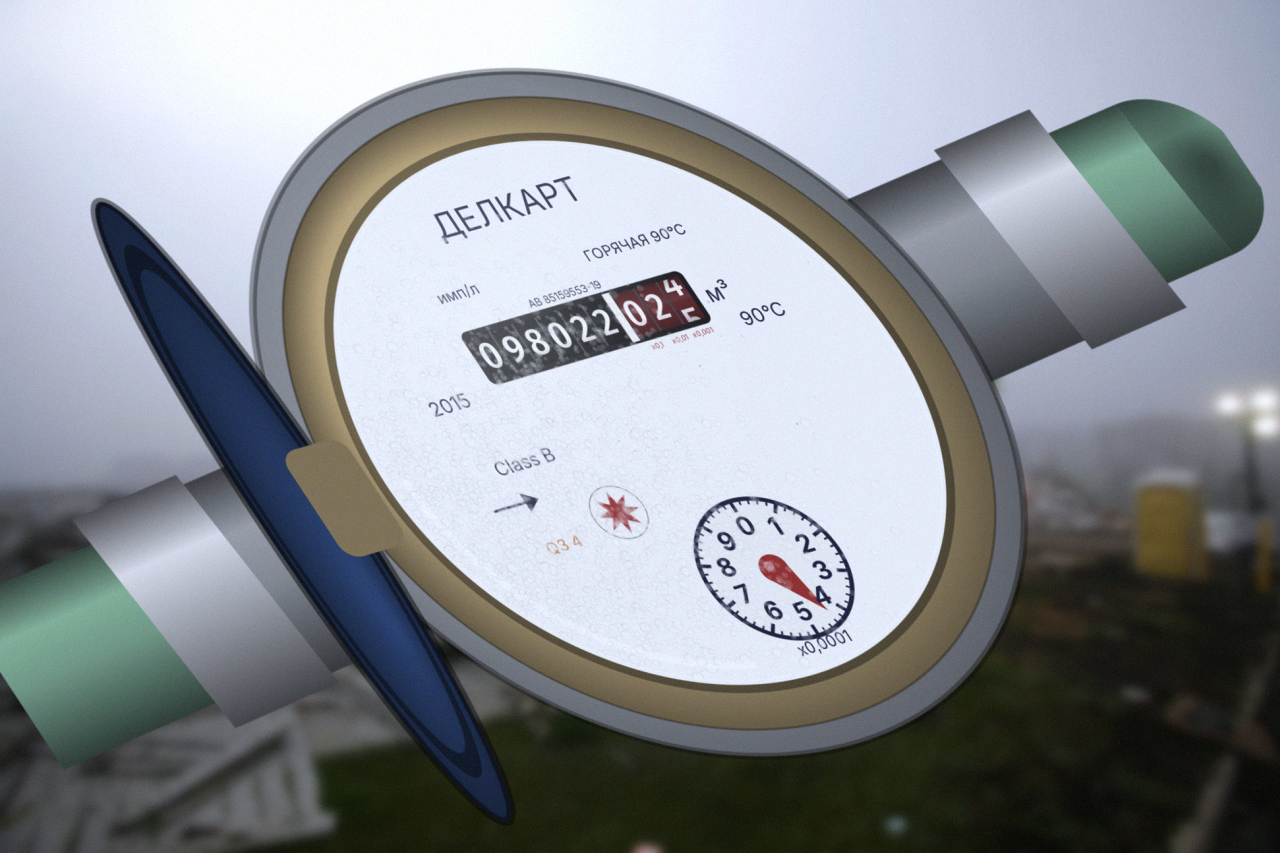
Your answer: 98022.0244 m³
